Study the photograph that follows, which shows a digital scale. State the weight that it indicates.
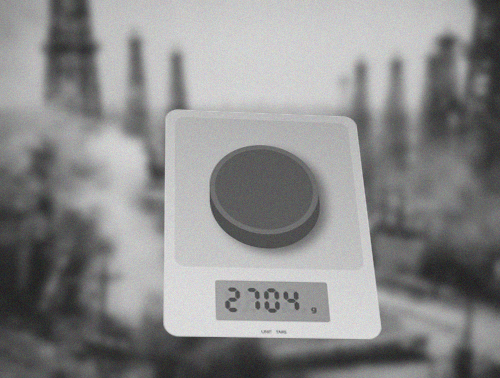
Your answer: 2704 g
